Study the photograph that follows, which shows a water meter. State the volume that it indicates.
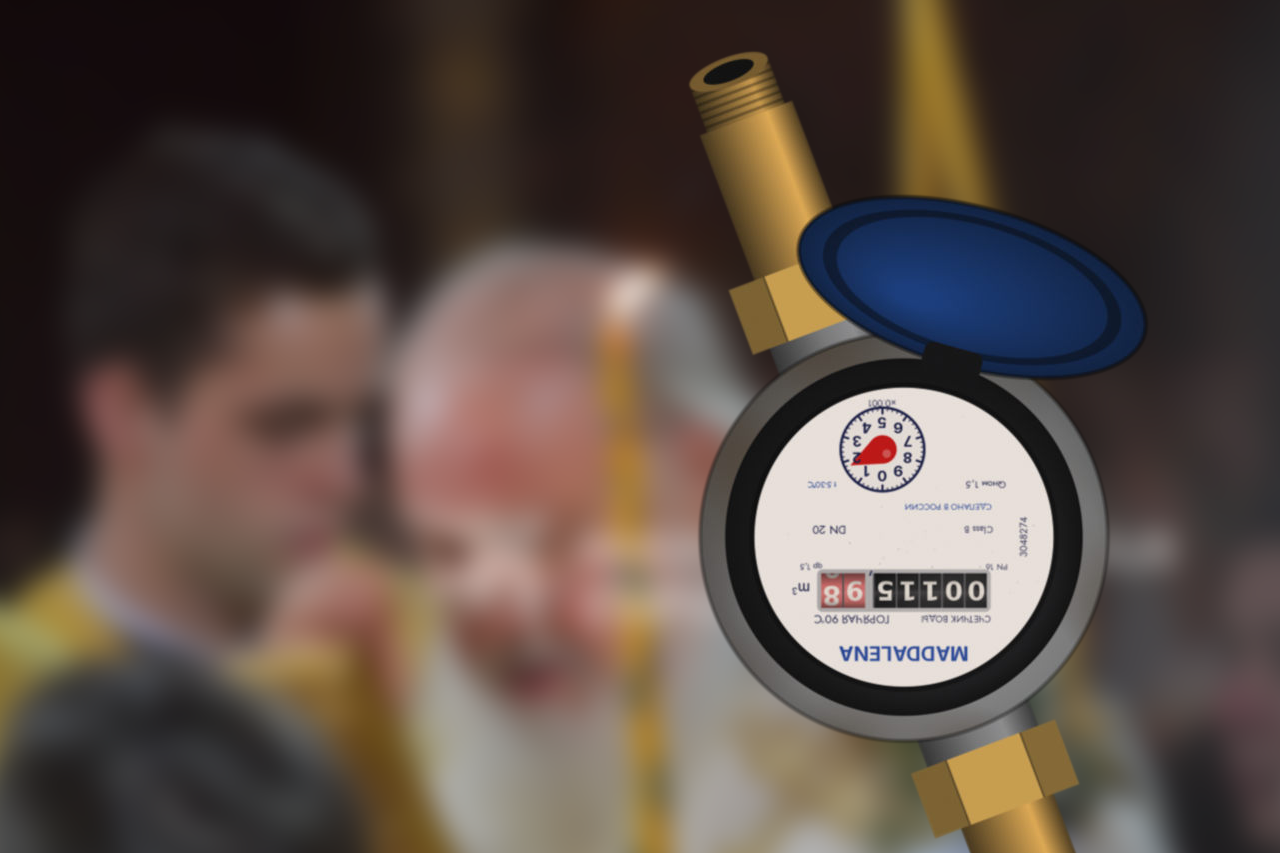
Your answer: 115.981 m³
